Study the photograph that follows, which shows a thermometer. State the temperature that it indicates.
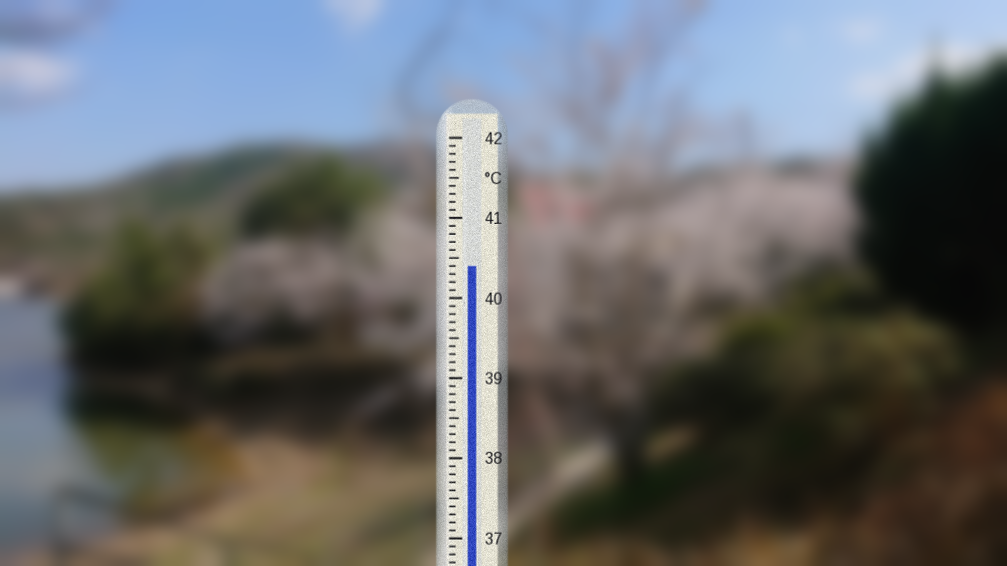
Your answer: 40.4 °C
